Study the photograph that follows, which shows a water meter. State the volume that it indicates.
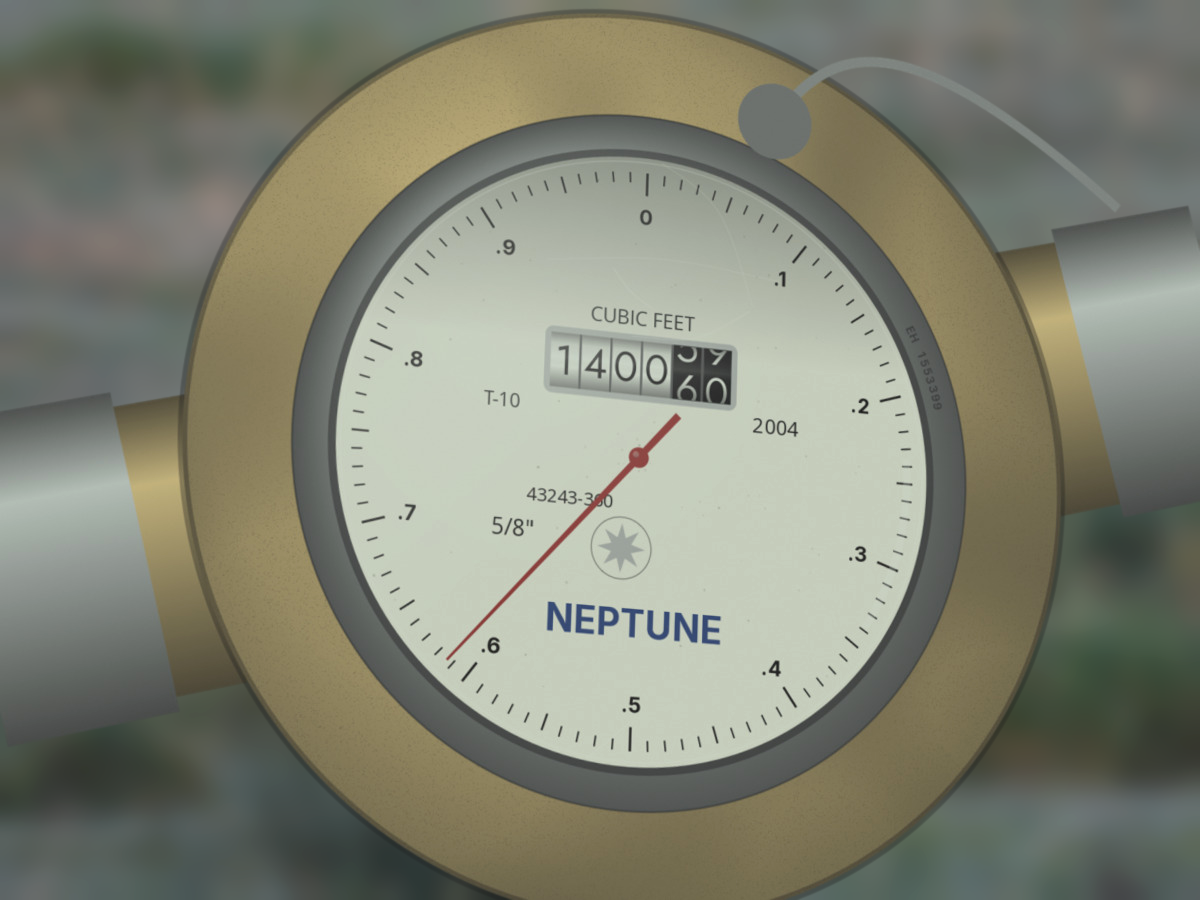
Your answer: 140059.61 ft³
